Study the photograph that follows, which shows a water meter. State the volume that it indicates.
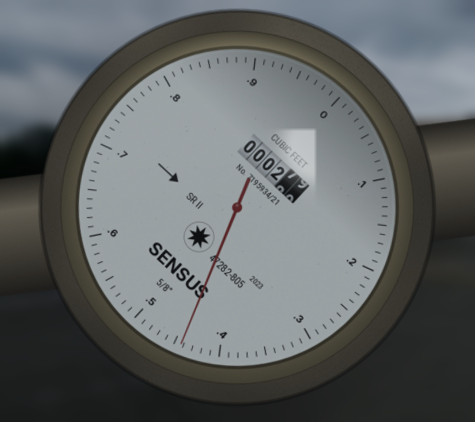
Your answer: 279.44 ft³
